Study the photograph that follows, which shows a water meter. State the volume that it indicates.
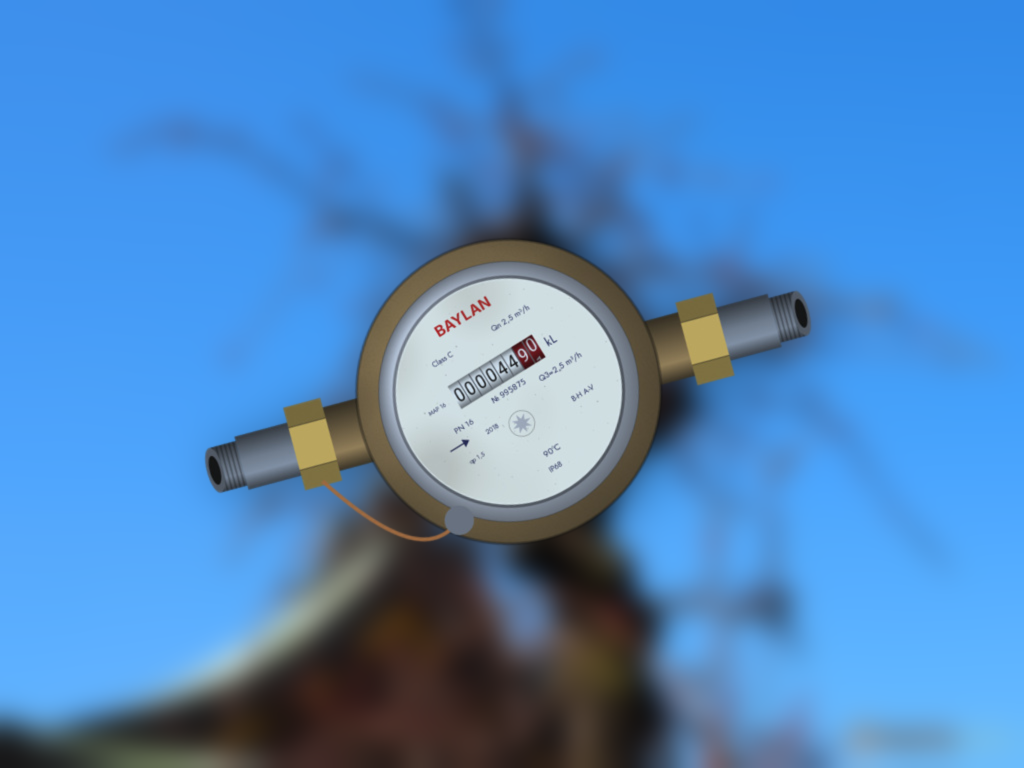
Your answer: 44.90 kL
